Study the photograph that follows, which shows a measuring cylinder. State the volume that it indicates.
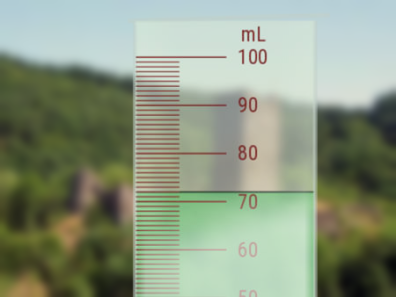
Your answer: 72 mL
